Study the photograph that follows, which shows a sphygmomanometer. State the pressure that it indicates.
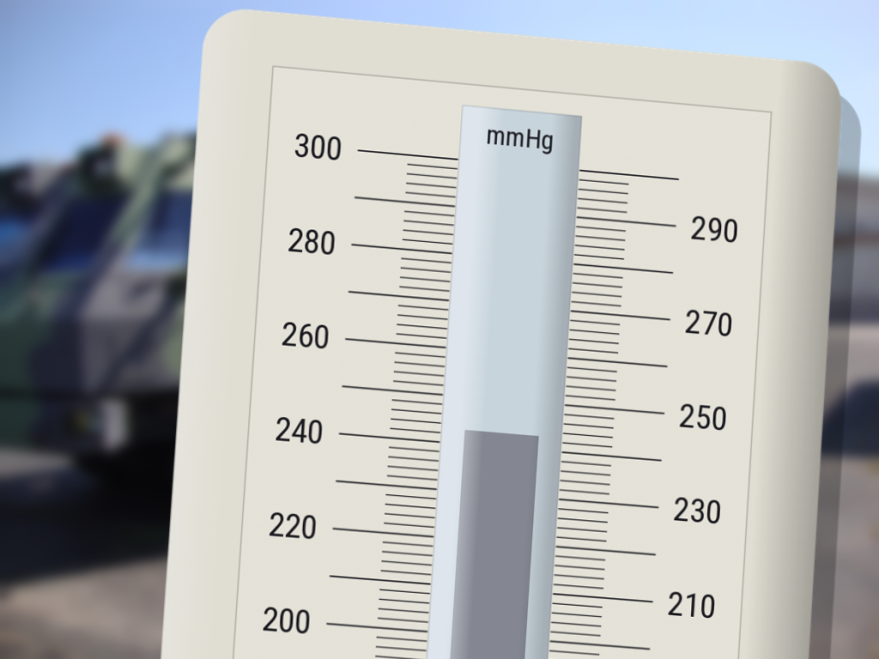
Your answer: 243 mmHg
